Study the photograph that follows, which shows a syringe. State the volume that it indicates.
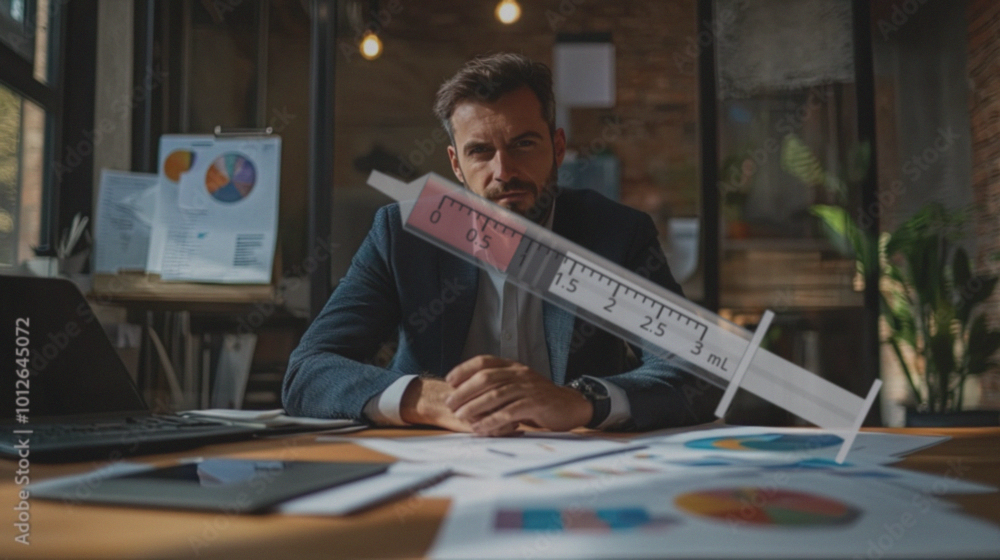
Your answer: 0.9 mL
